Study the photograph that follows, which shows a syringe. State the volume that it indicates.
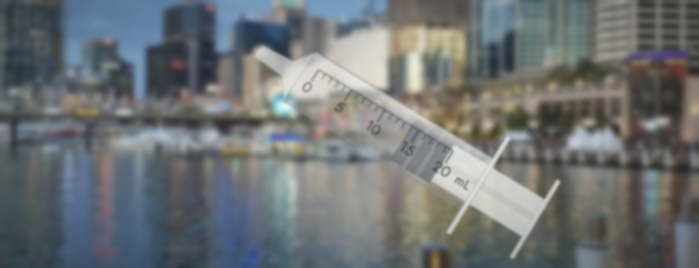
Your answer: 14 mL
